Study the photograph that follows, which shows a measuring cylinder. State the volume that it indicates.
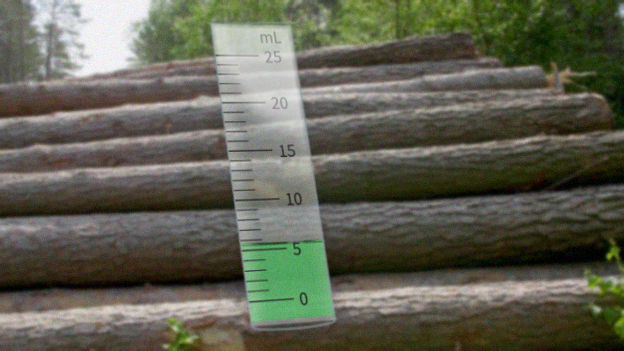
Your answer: 5.5 mL
